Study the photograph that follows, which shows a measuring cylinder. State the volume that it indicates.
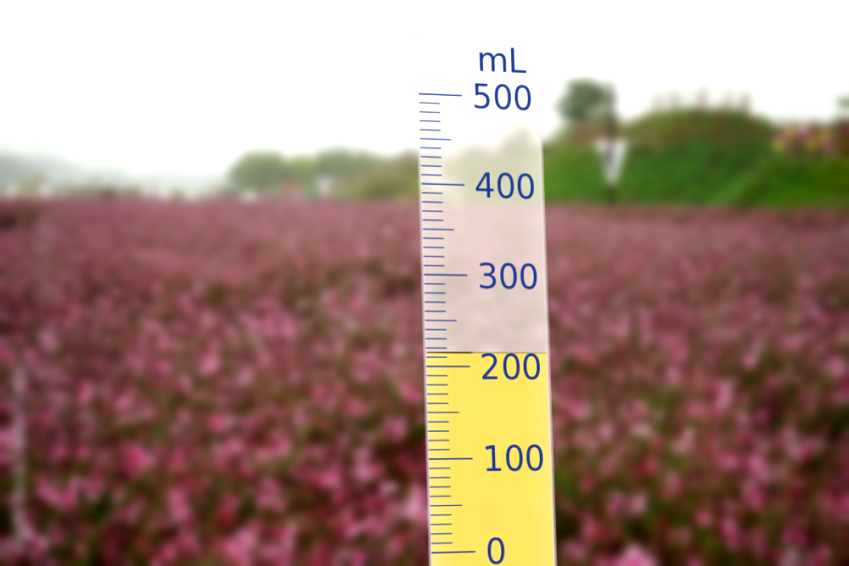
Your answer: 215 mL
